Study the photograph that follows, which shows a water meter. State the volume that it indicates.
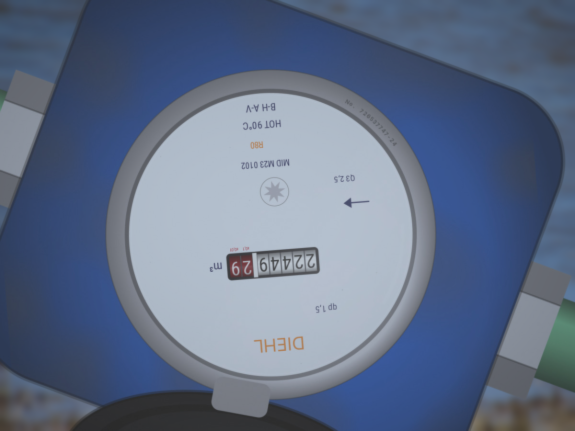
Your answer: 22449.29 m³
